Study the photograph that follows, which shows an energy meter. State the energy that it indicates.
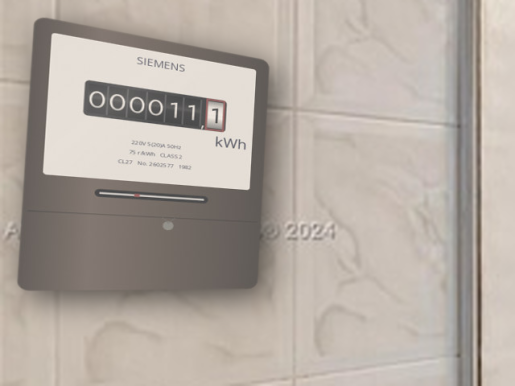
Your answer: 11.1 kWh
